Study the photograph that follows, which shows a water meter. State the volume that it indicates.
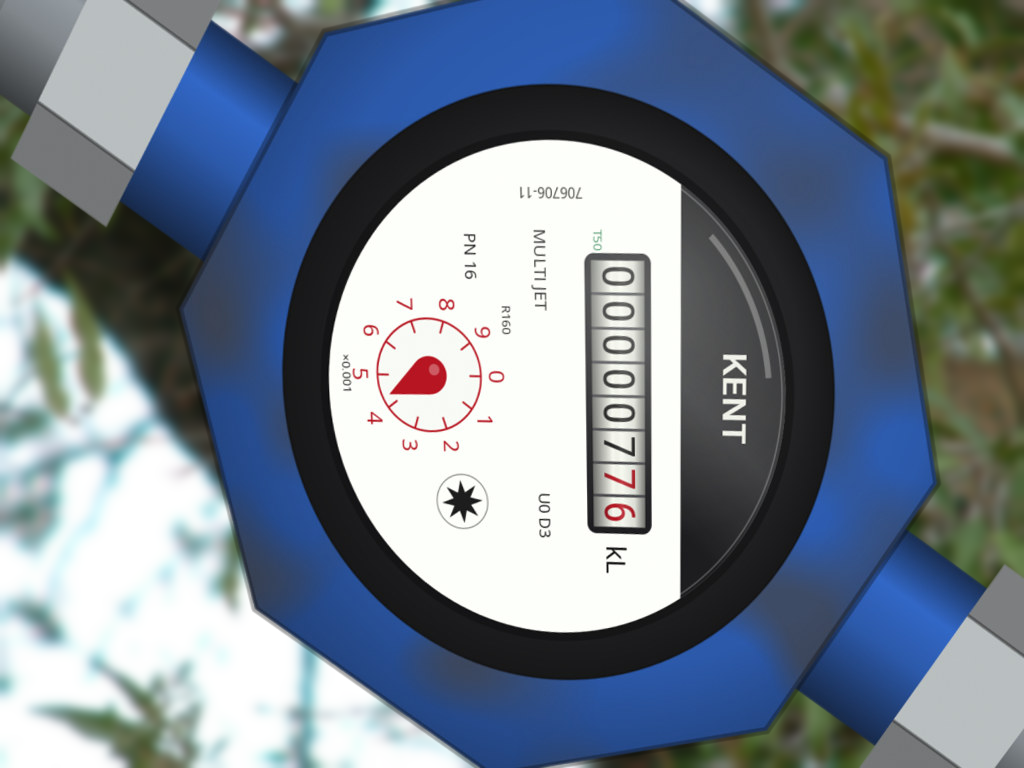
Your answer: 7.764 kL
